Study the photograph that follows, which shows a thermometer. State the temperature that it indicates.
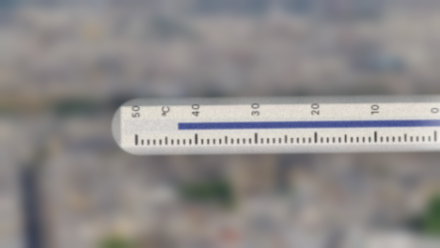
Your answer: 43 °C
